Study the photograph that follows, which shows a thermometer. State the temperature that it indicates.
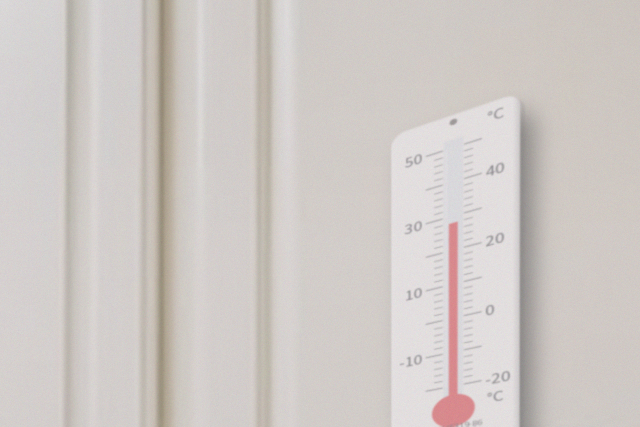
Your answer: 28 °C
